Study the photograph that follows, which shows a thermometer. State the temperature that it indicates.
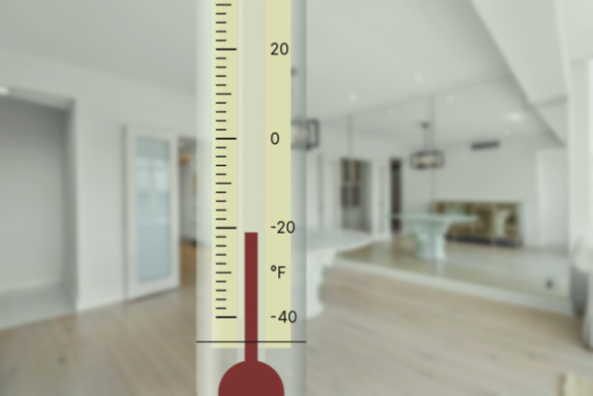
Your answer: -21 °F
